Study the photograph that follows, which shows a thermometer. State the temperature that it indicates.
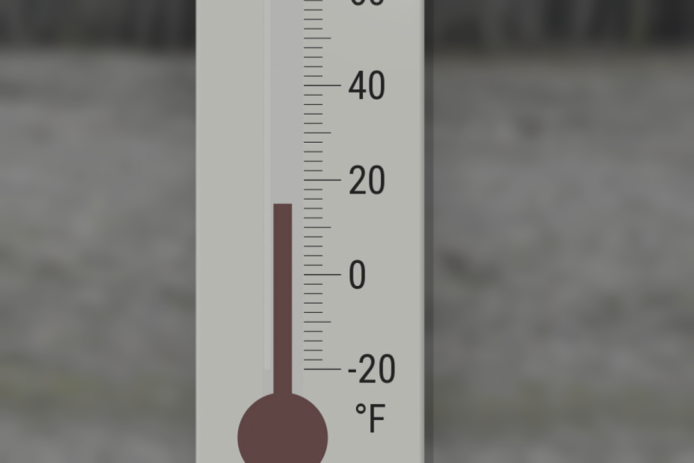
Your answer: 15 °F
